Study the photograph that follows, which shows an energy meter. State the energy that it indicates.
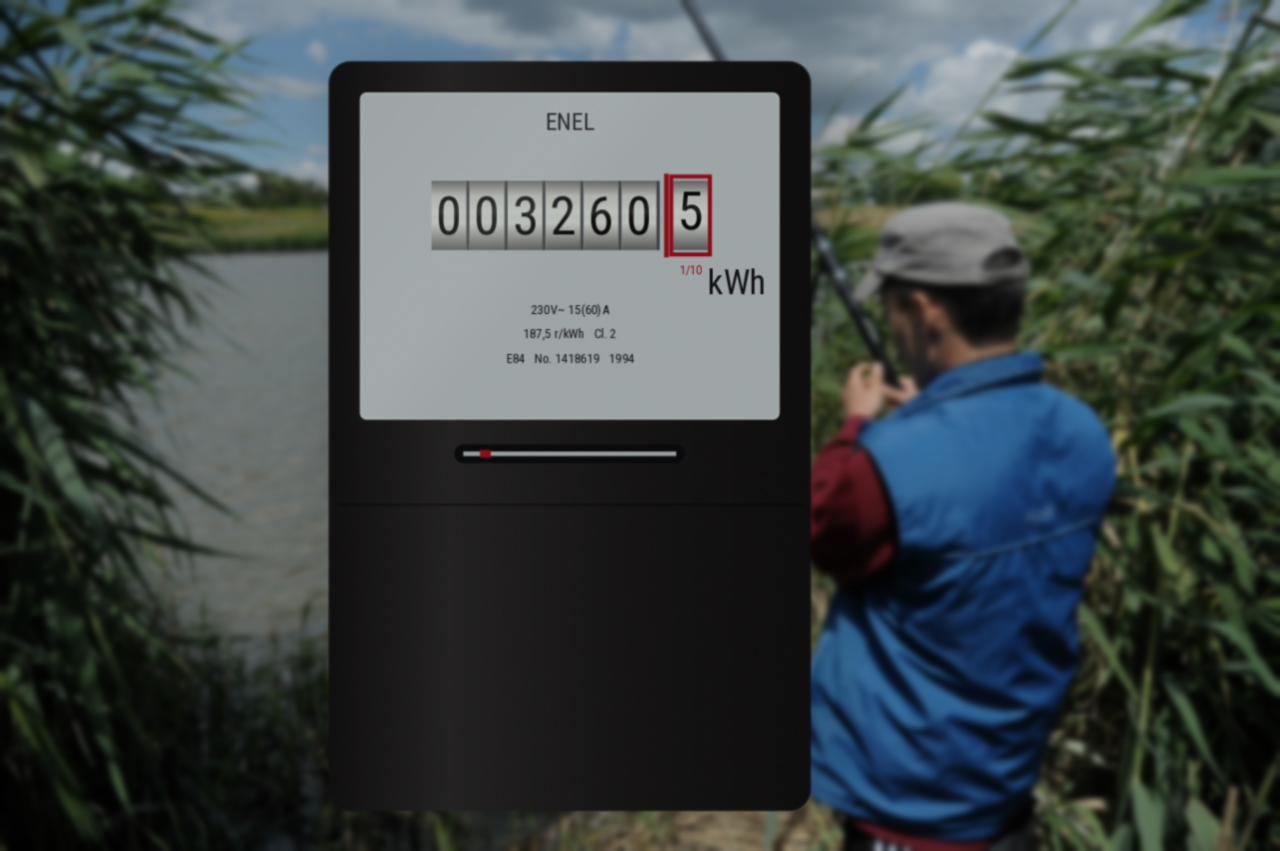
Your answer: 3260.5 kWh
